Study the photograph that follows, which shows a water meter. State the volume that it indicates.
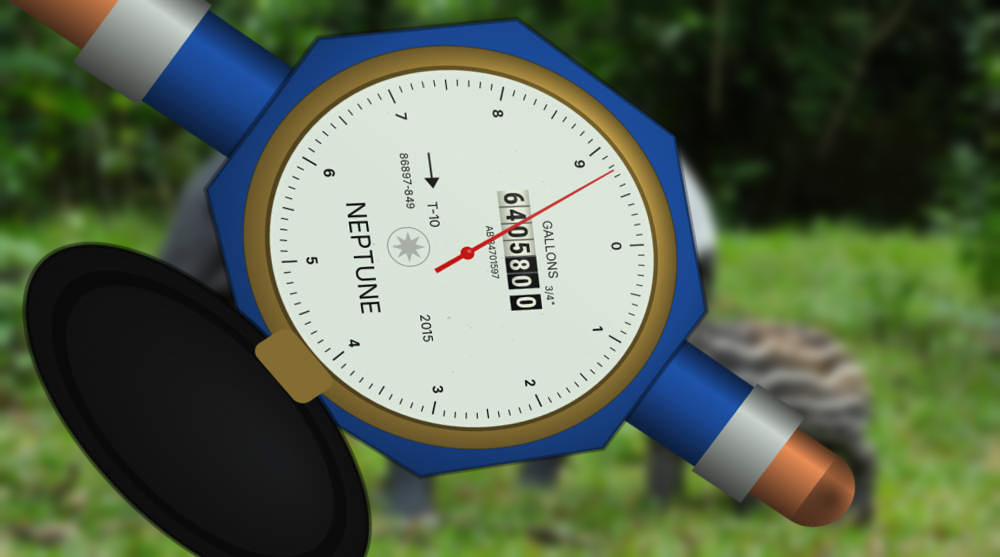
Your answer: 6405799.2 gal
